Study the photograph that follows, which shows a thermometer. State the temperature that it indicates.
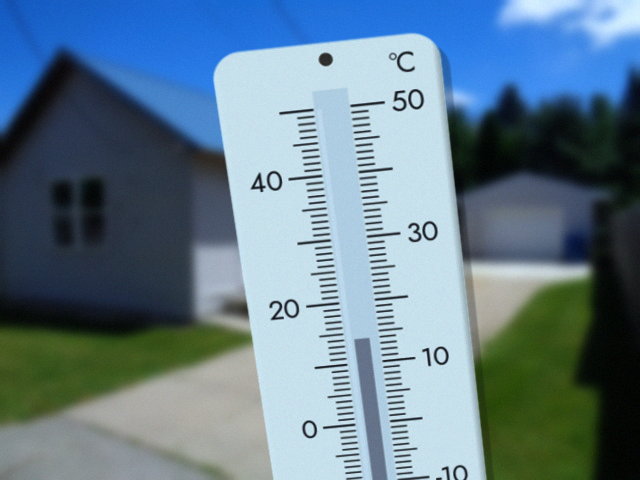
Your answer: 14 °C
